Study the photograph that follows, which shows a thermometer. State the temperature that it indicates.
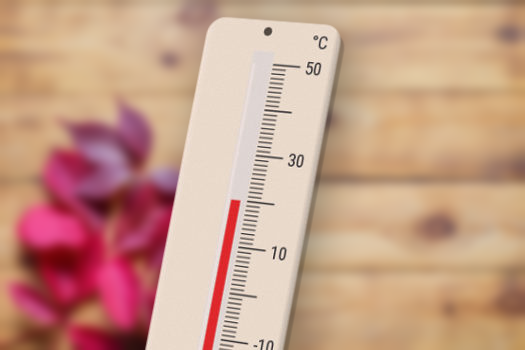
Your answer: 20 °C
